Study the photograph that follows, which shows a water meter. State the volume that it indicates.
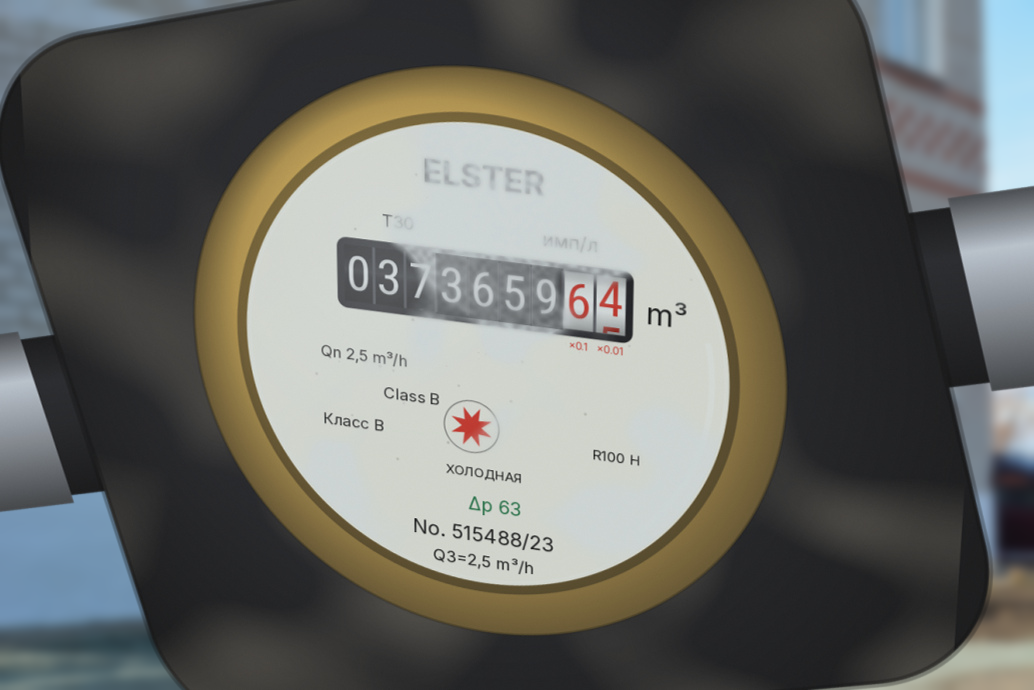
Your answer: 373659.64 m³
